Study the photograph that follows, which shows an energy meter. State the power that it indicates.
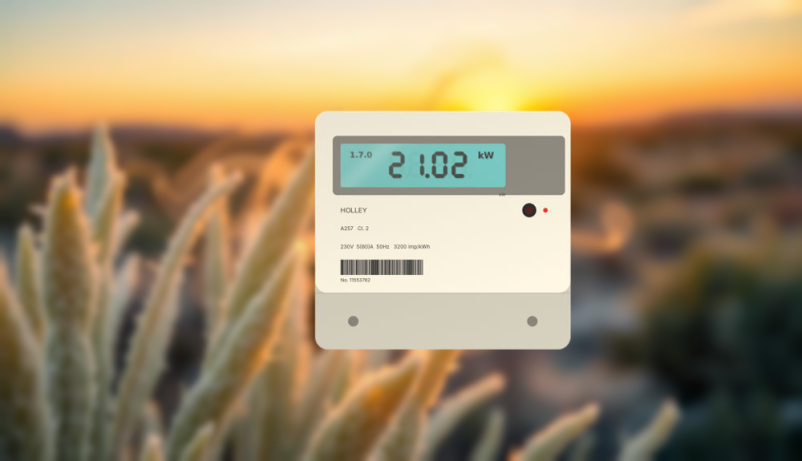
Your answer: 21.02 kW
